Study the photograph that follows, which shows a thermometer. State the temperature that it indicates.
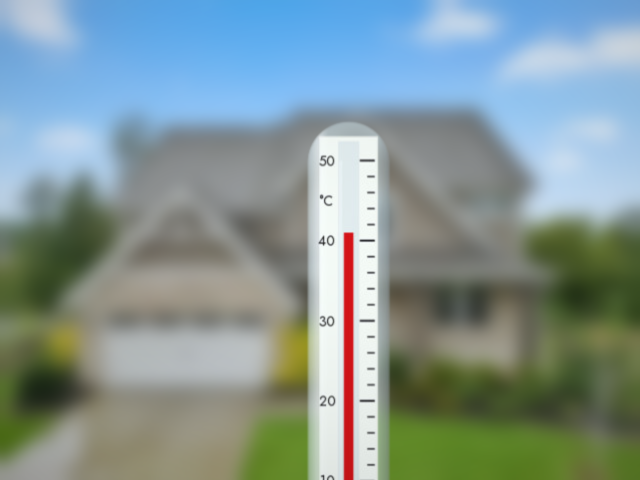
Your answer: 41 °C
